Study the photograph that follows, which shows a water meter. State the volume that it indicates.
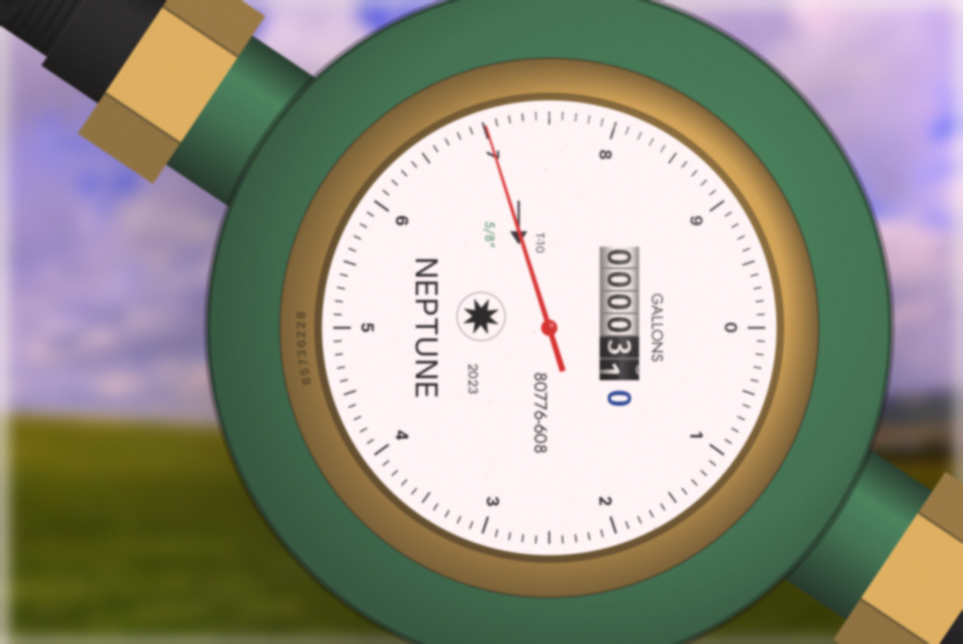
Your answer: 307.0 gal
